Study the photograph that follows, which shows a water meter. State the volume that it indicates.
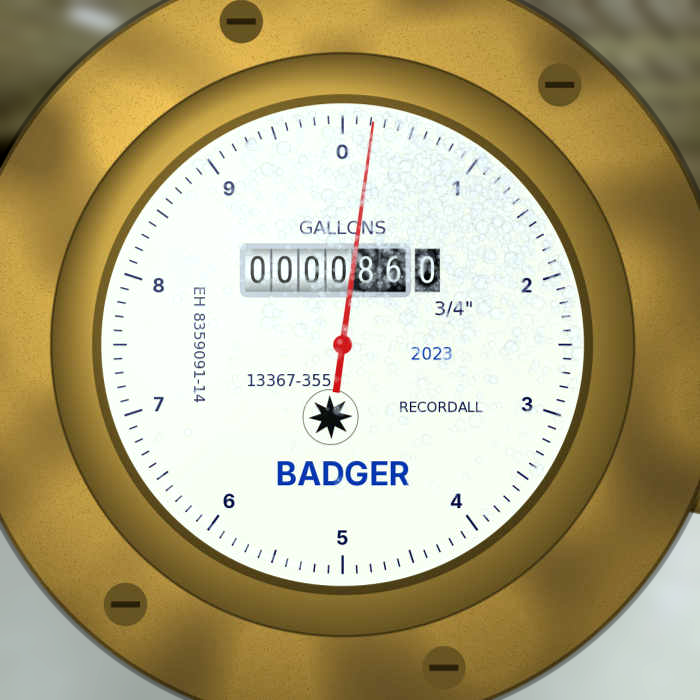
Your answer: 860.2 gal
